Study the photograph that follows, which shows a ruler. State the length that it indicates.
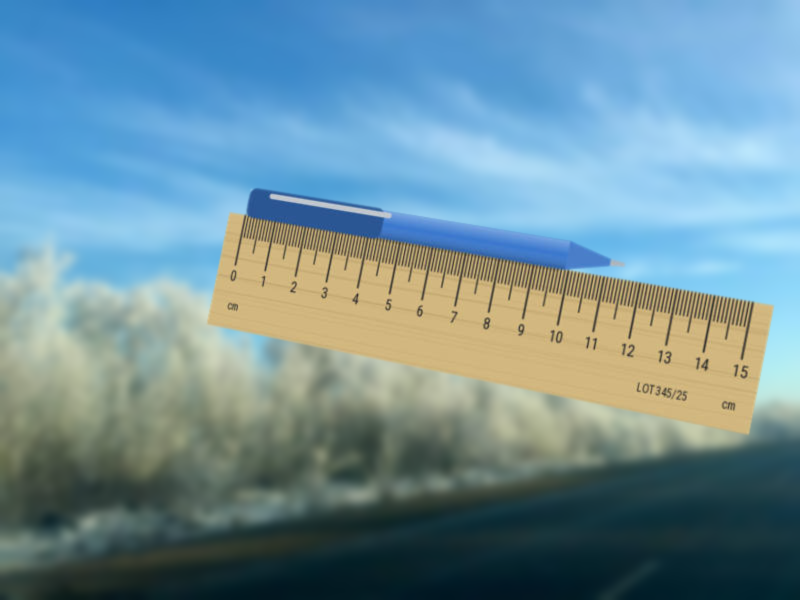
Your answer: 11.5 cm
